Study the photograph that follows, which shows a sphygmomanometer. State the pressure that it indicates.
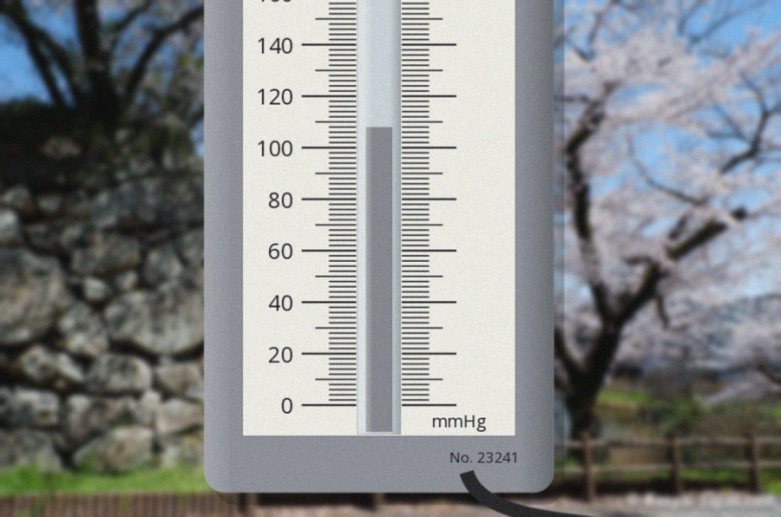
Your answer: 108 mmHg
